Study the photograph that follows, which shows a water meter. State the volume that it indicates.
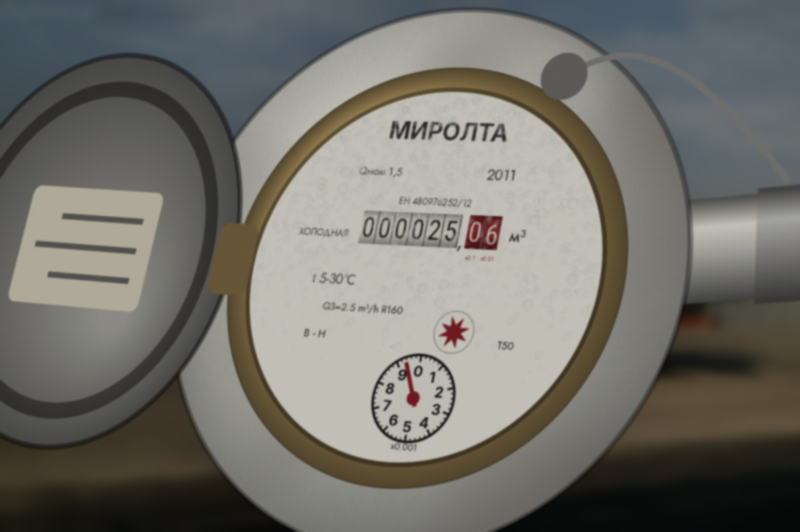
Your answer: 25.059 m³
